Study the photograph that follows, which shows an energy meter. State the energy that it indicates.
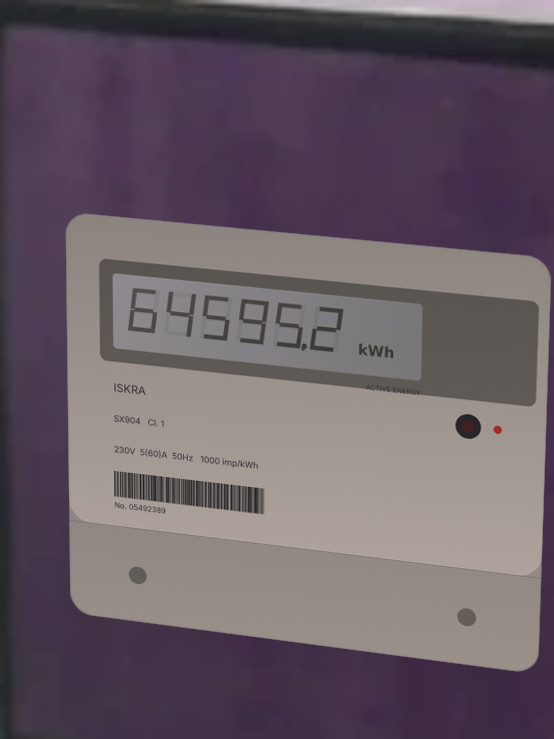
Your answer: 64595.2 kWh
